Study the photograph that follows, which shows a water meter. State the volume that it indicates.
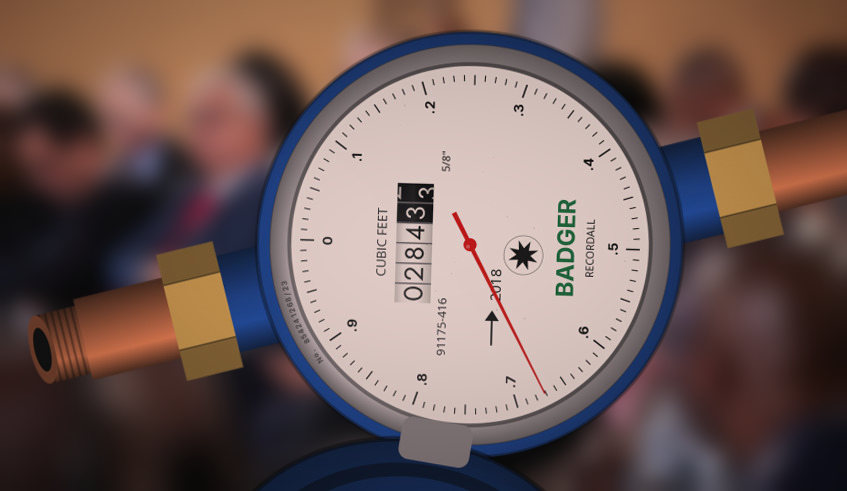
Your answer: 28432.67 ft³
